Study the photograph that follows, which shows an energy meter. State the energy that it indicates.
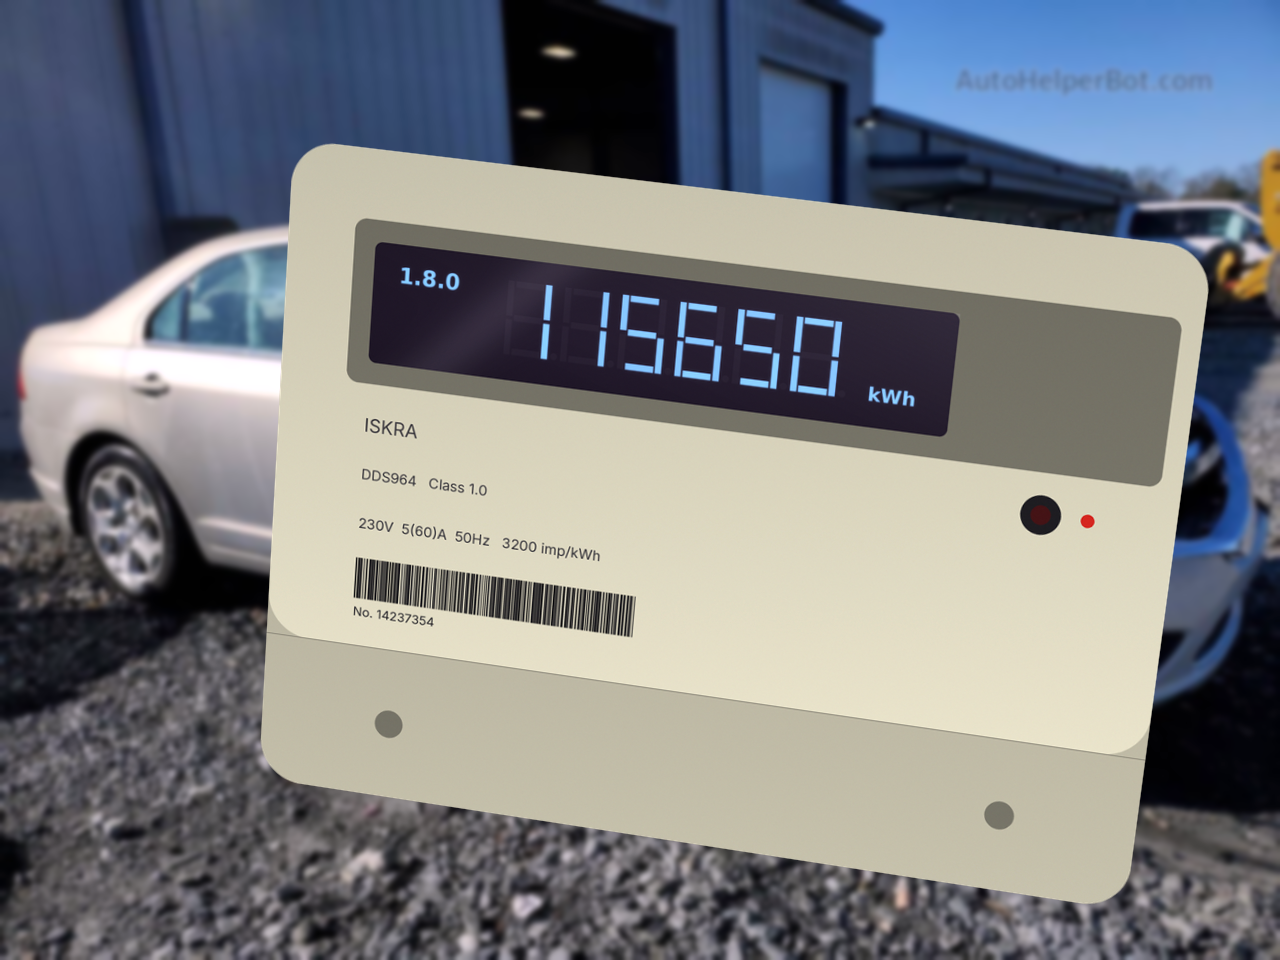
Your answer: 115650 kWh
